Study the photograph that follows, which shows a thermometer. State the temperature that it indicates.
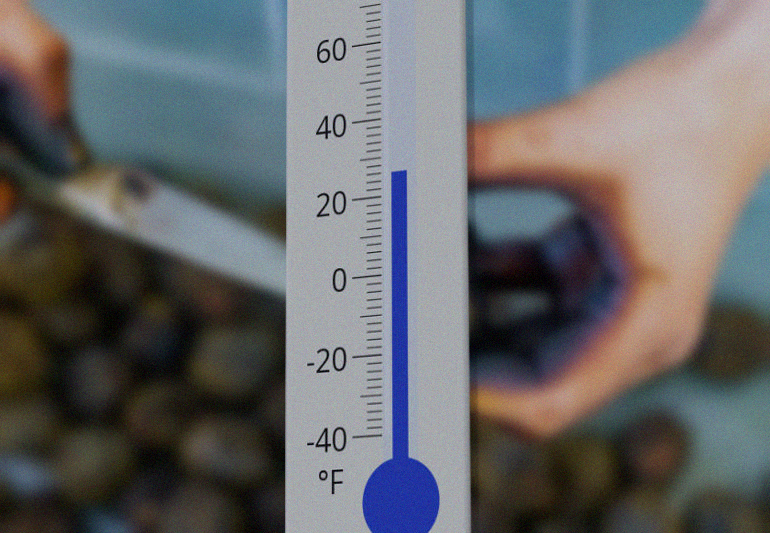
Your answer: 26 °F
